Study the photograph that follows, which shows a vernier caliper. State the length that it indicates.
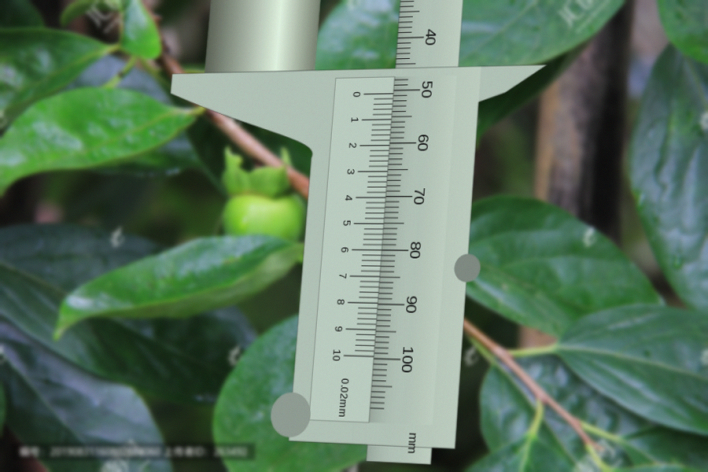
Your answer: 50.6 mm
